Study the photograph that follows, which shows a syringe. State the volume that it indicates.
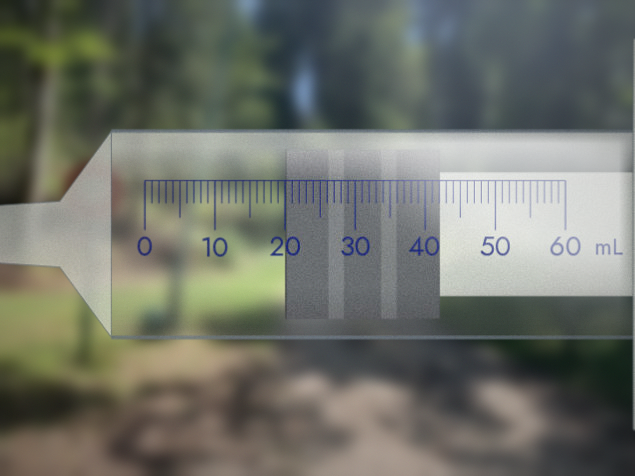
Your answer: 20 mL
